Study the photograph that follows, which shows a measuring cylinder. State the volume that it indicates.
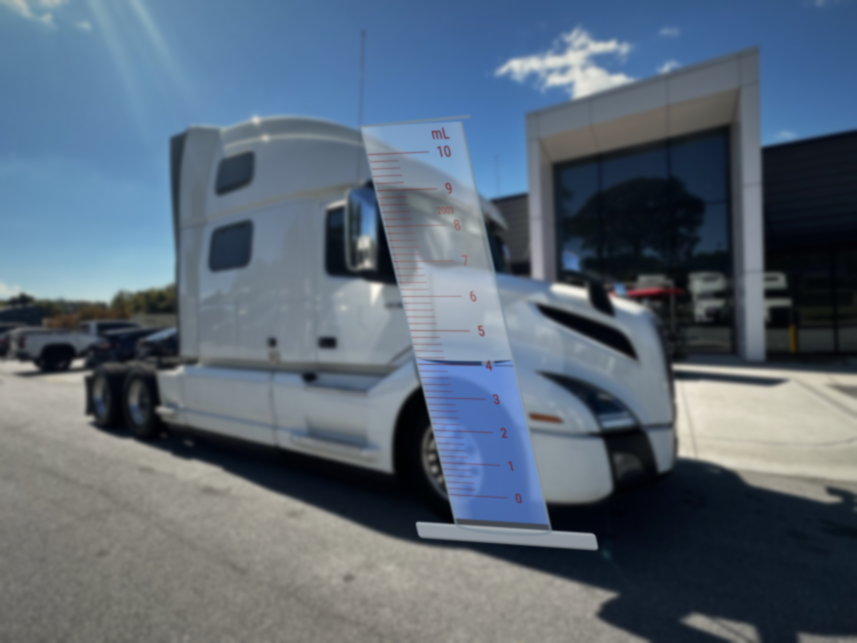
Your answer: 4 mL
